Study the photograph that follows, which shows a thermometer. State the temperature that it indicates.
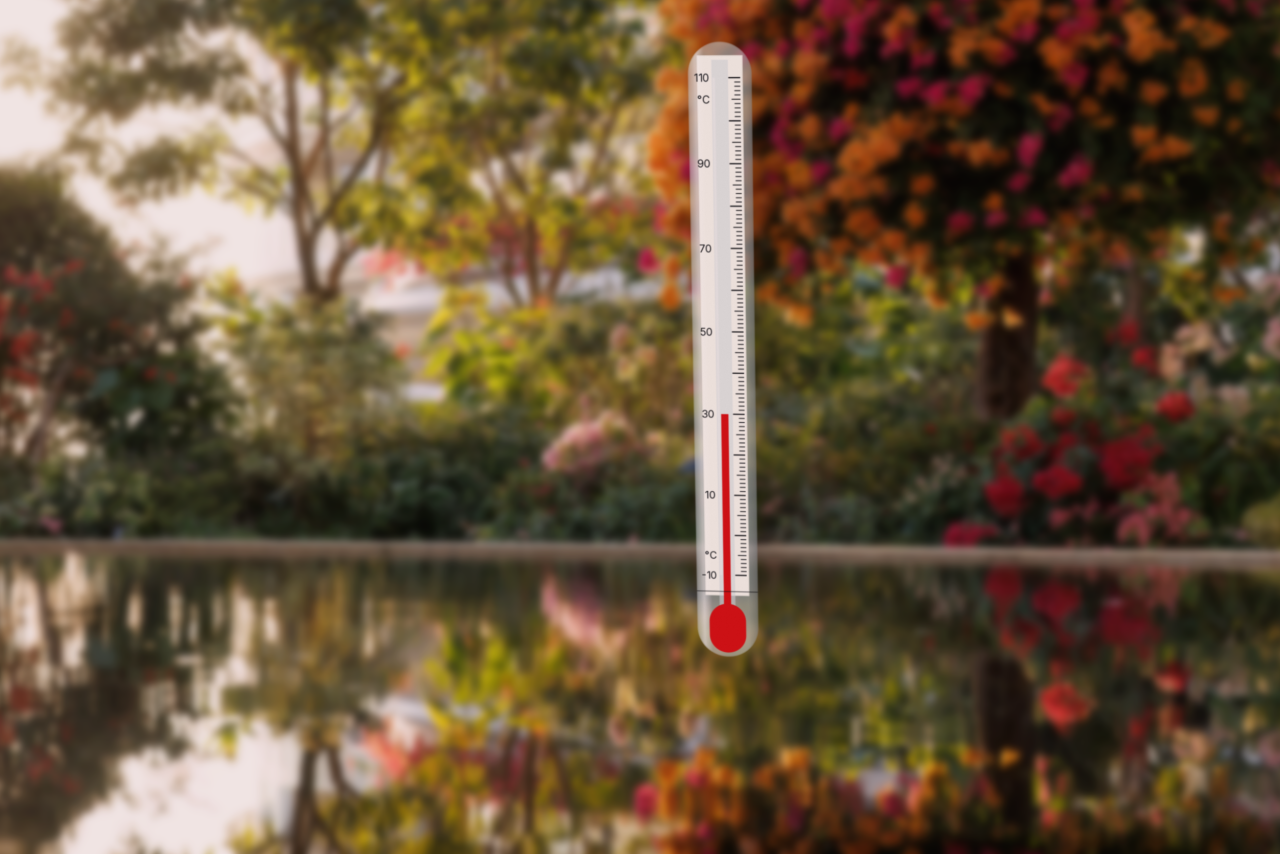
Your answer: 30 °C
